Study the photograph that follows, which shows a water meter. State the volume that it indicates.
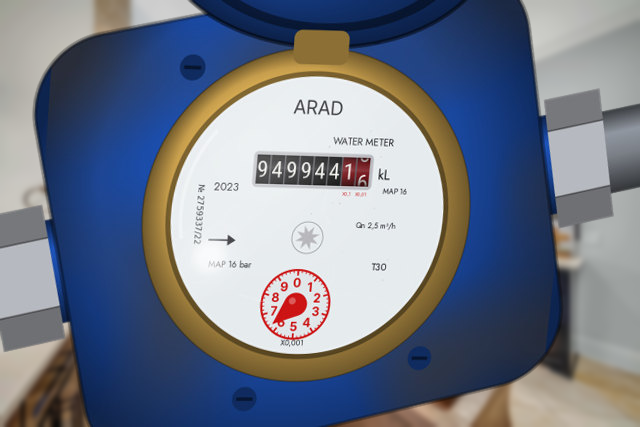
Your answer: 949944.156 kL
